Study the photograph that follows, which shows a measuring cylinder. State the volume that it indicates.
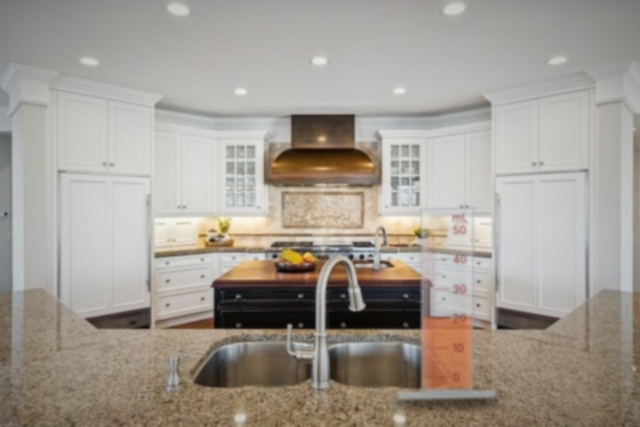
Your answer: 20 mL
